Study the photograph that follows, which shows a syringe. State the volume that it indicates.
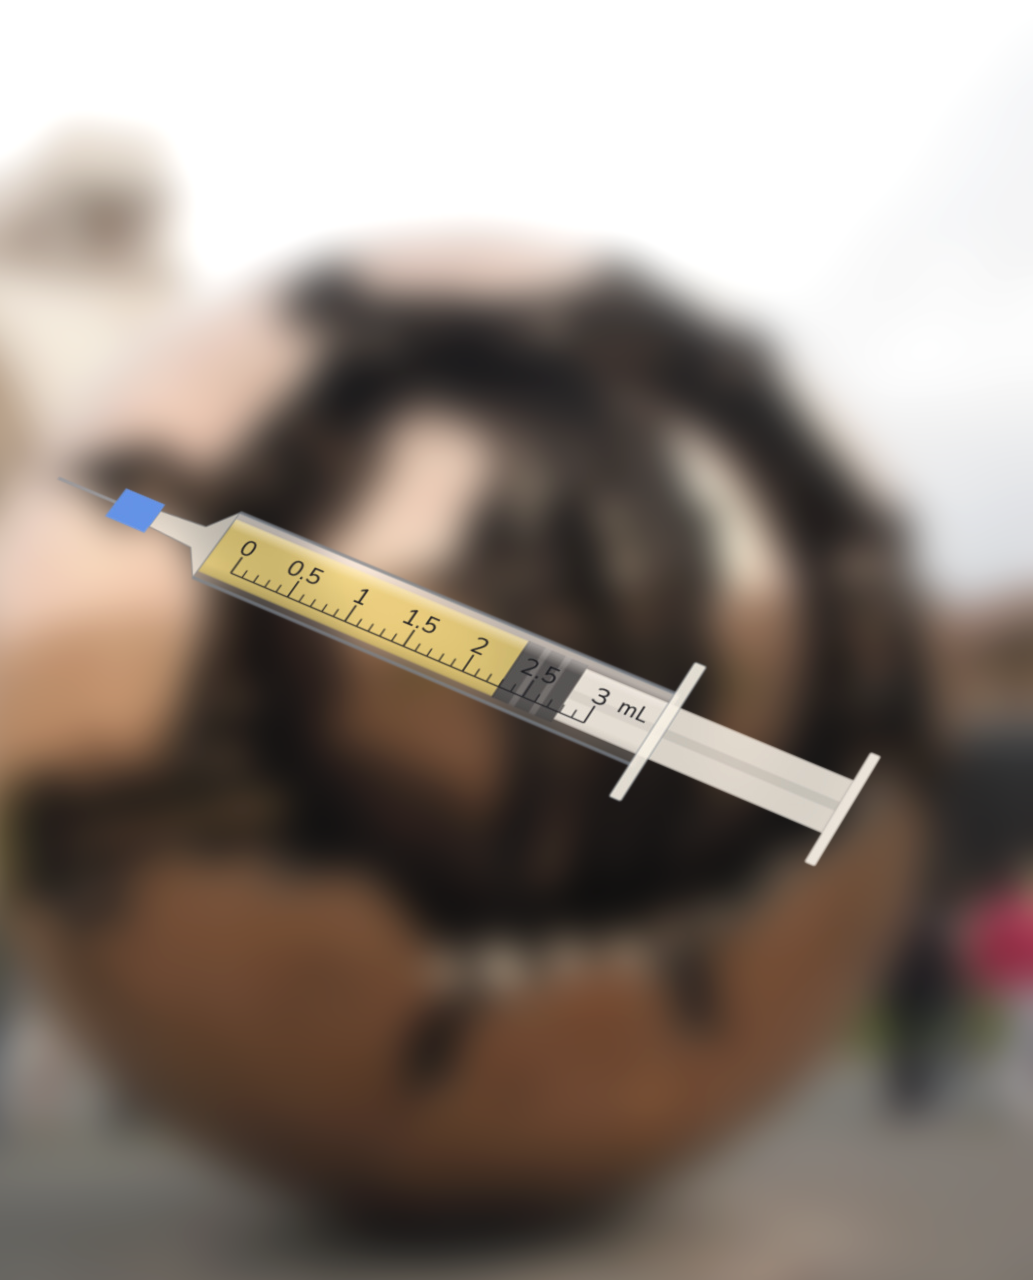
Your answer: 2.3 mL
